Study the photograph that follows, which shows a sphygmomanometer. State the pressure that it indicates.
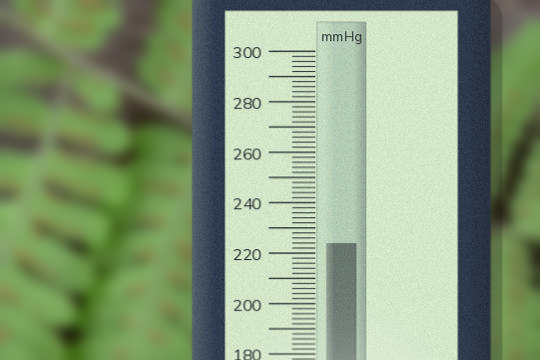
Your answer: 224 mmHg
